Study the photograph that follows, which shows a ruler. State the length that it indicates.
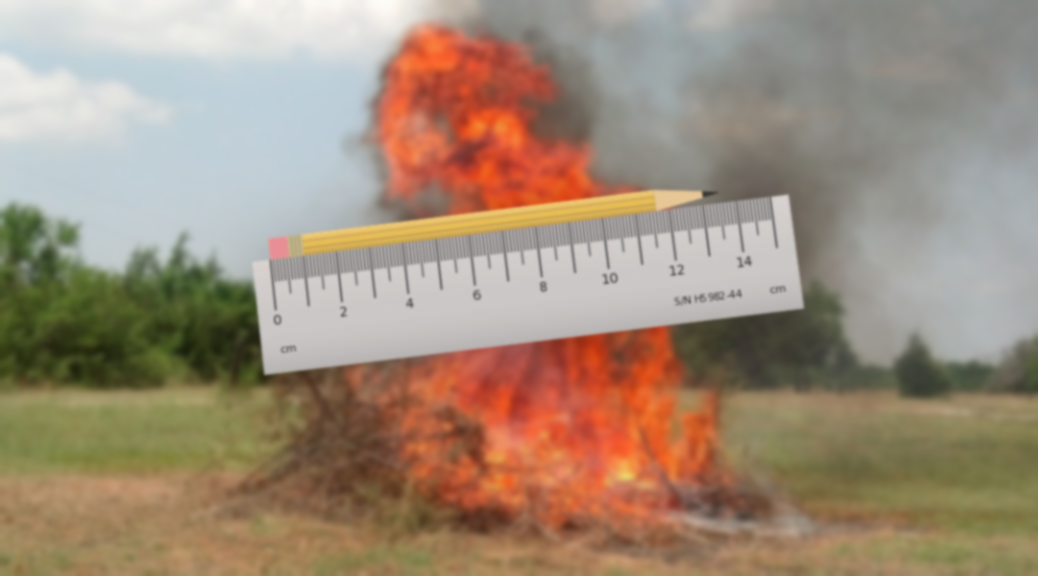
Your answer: 13.5 cm
